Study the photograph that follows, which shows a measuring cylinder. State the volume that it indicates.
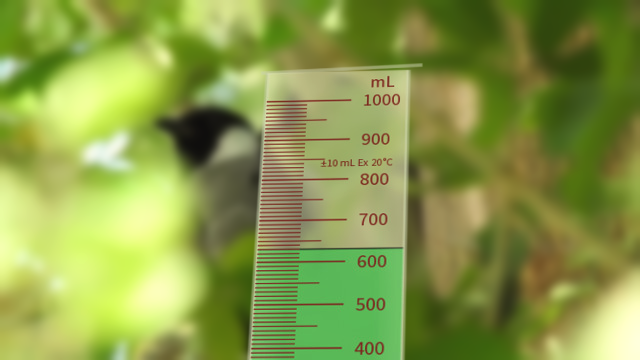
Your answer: 630 mL
